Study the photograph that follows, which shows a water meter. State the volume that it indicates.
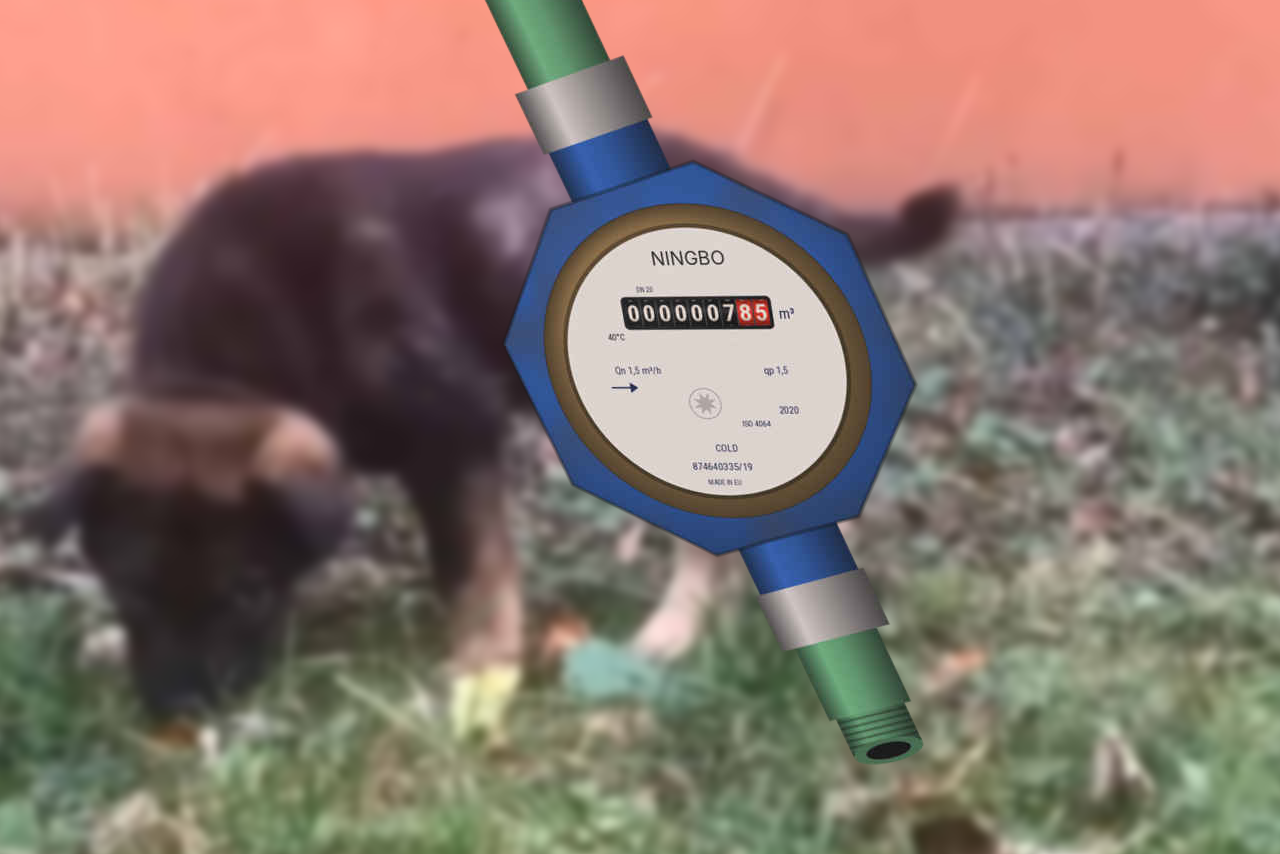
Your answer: 7.85 m³
